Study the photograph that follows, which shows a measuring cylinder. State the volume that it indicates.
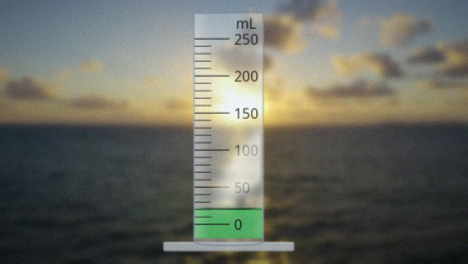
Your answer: 20 mL
